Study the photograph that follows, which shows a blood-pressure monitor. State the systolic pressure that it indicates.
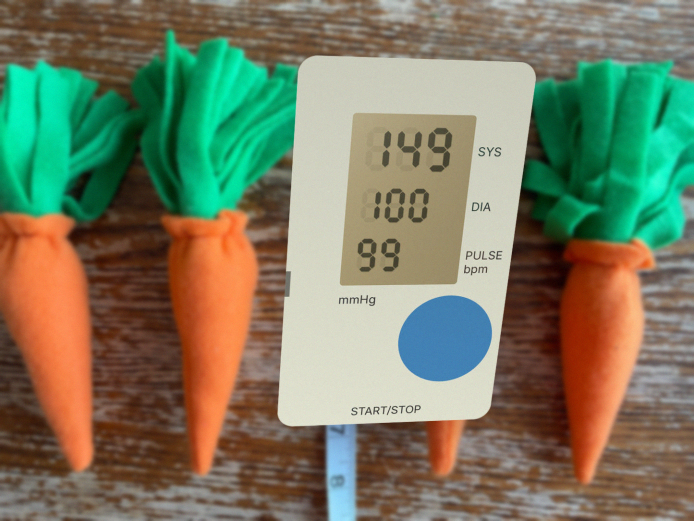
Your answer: 149 mmHg
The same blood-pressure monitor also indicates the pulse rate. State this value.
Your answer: 99 bpm
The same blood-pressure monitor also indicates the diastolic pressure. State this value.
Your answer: 100 mmHg
